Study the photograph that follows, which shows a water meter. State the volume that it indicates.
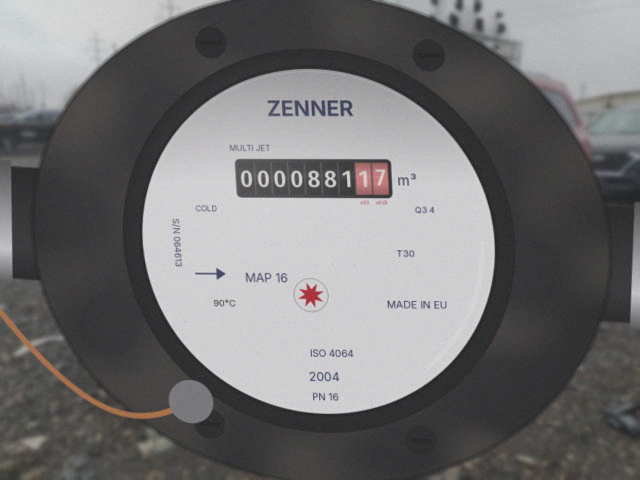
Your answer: 881.17 m³
